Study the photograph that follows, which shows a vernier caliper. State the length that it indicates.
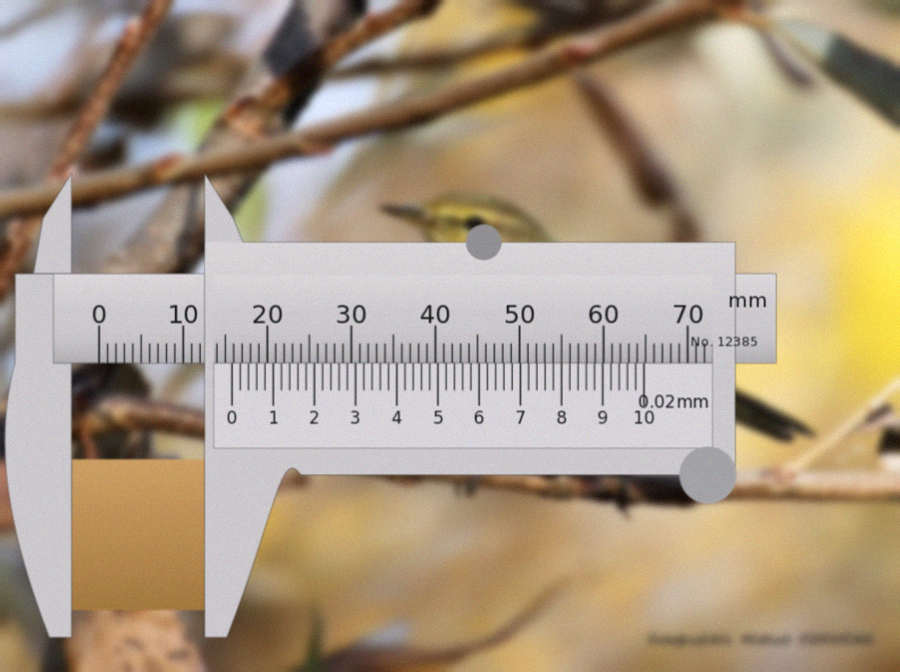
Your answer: 15.8 mm
